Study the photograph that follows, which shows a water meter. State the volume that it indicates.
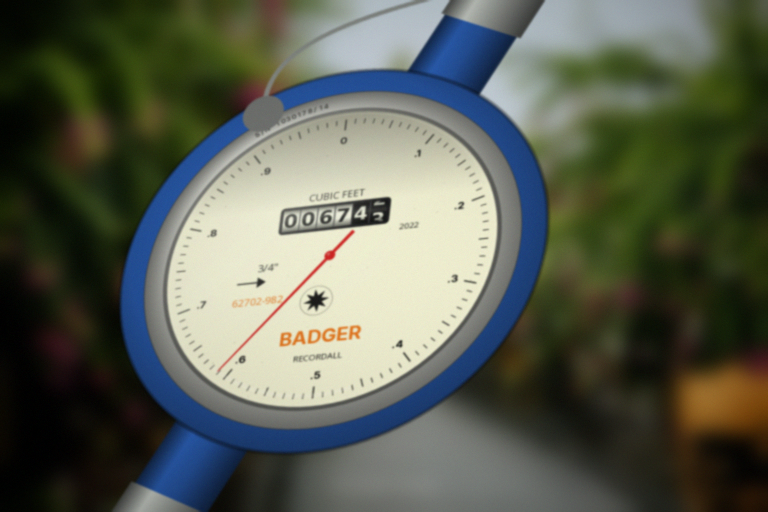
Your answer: 6742.61 ft³
